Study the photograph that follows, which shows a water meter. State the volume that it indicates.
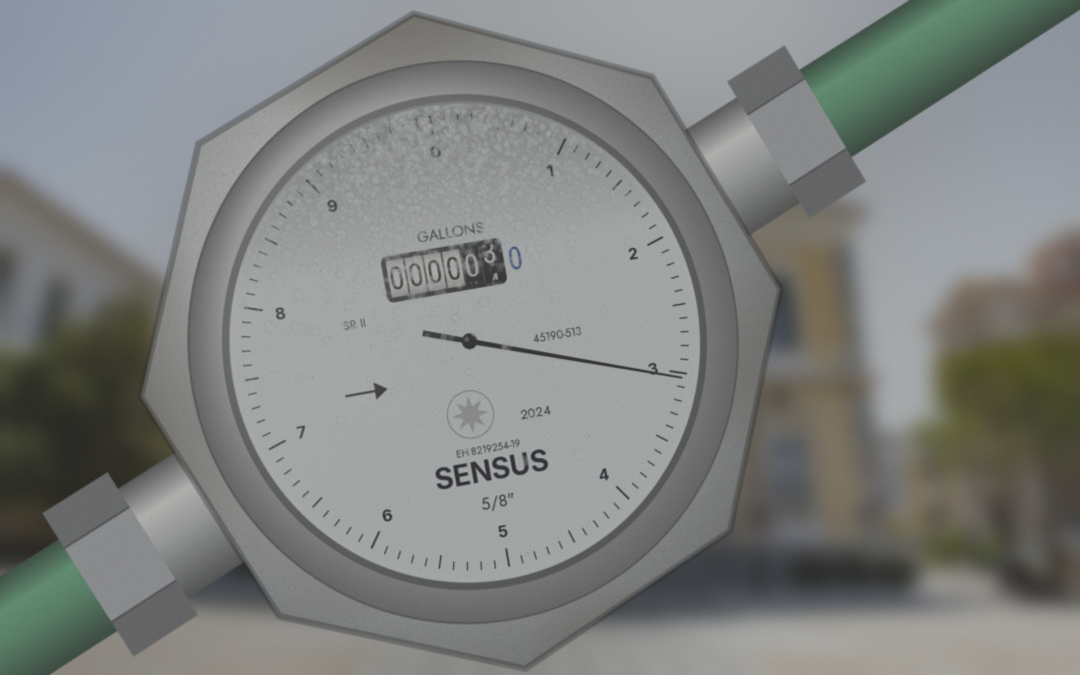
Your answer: 33.0 gal
